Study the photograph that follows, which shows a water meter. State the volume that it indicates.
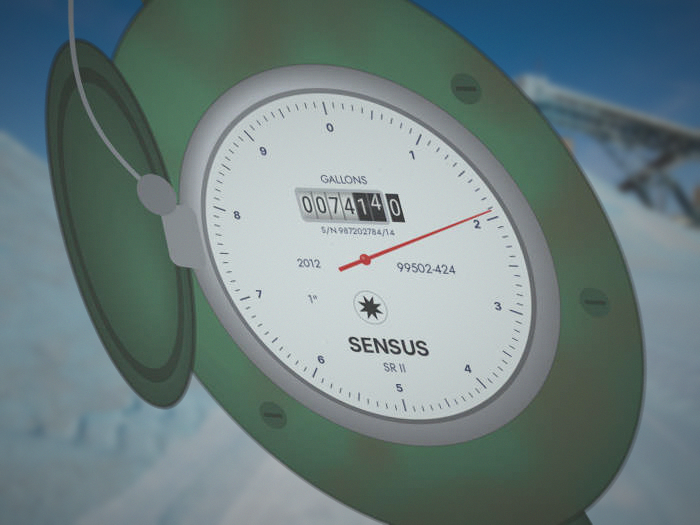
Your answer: 74141.9 gal
